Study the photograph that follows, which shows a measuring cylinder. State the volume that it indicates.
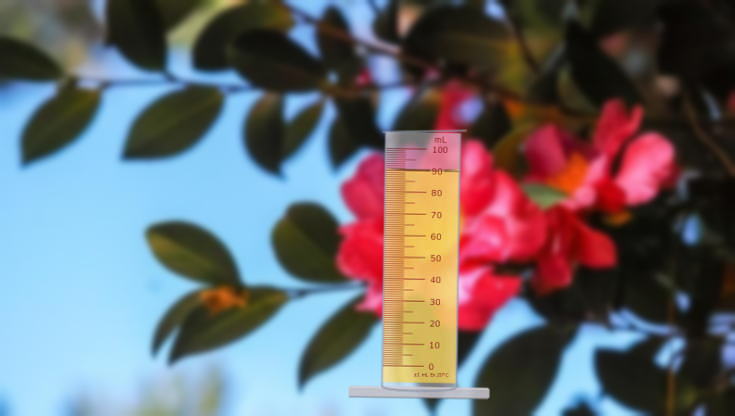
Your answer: 90 mL
